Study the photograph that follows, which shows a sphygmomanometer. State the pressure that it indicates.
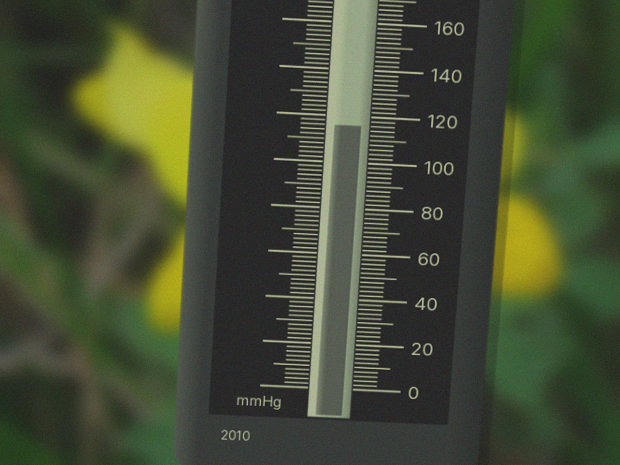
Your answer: 116 mmHg
